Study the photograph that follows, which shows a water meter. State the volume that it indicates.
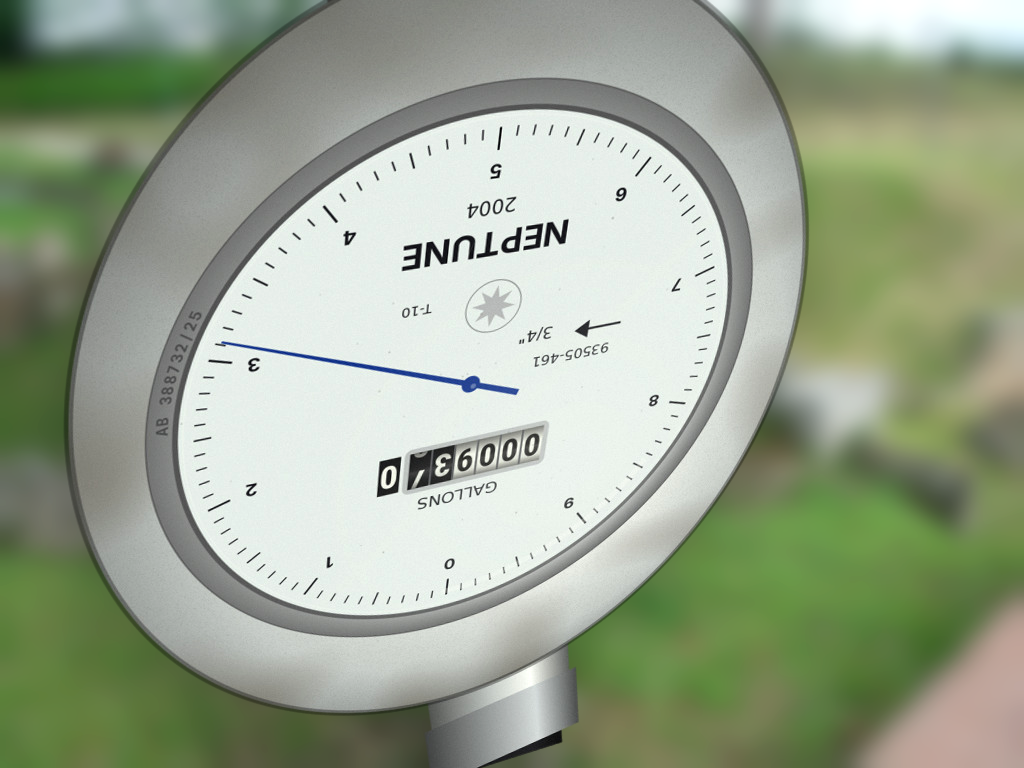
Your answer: 9373.1 gal
